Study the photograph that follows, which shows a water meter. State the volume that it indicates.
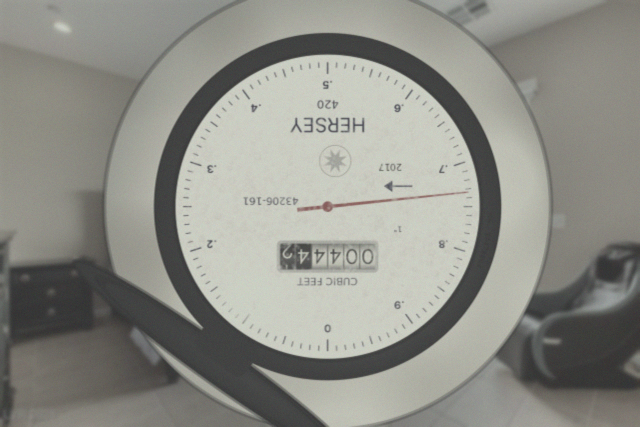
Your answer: 4441.73 ft³
